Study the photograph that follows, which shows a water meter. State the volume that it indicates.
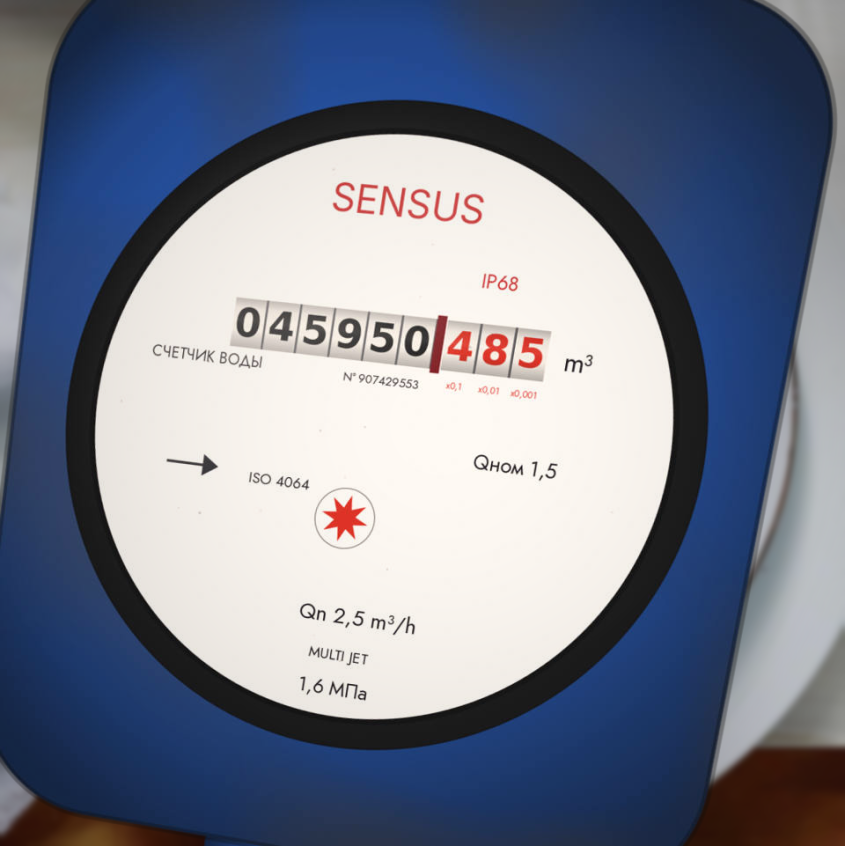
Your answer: 45950.485 m³
